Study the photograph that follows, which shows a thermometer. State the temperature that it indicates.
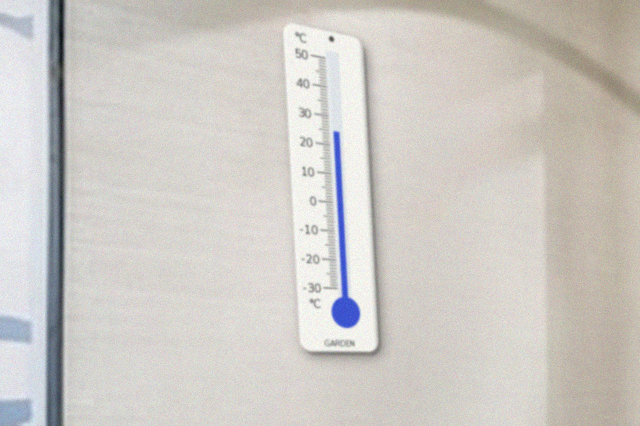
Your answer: 25 °C
